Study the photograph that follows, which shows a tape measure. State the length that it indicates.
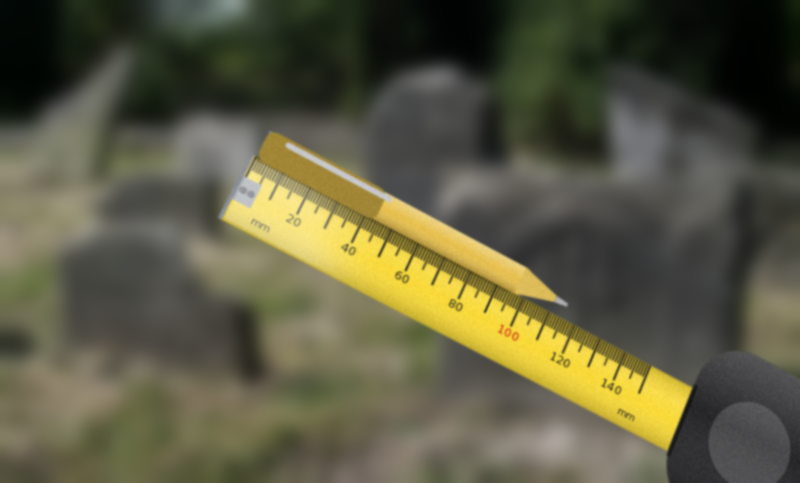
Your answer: 115 mm
